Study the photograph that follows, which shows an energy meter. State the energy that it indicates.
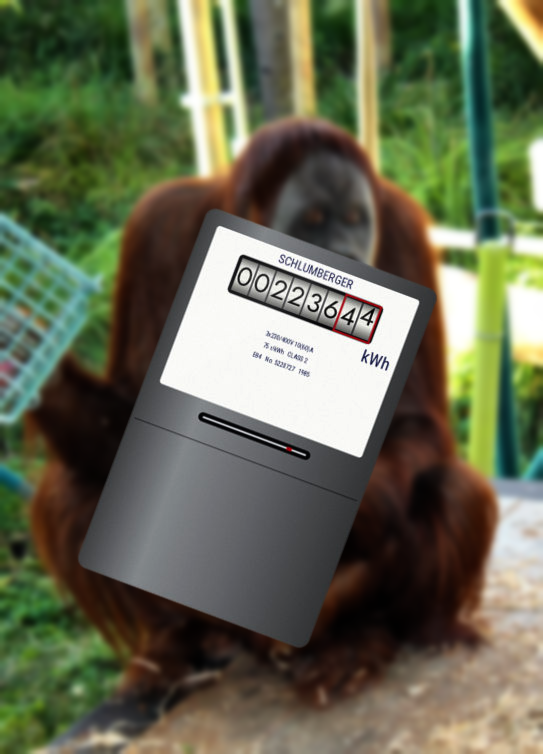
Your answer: 2236.44 kWh
